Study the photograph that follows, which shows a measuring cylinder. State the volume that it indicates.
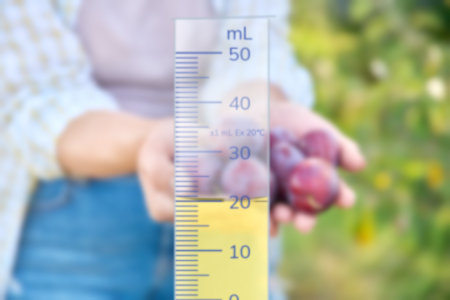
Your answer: 20 mL
